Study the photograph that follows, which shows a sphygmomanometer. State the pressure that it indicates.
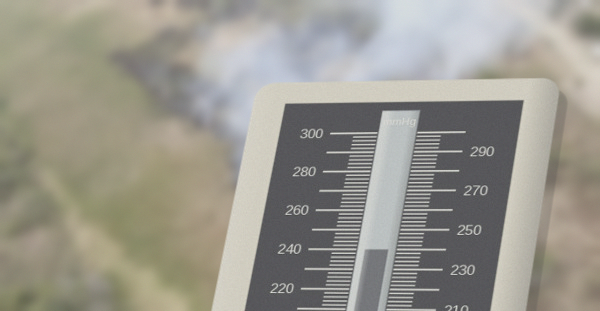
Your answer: 240 mmHg
